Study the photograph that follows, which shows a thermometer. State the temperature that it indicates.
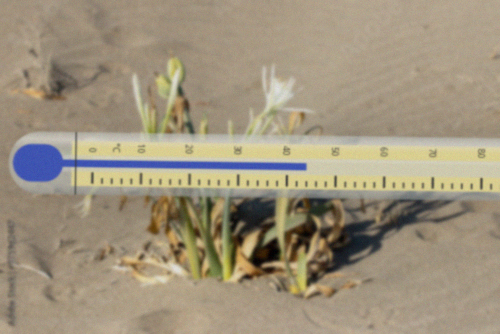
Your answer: 44 °C
